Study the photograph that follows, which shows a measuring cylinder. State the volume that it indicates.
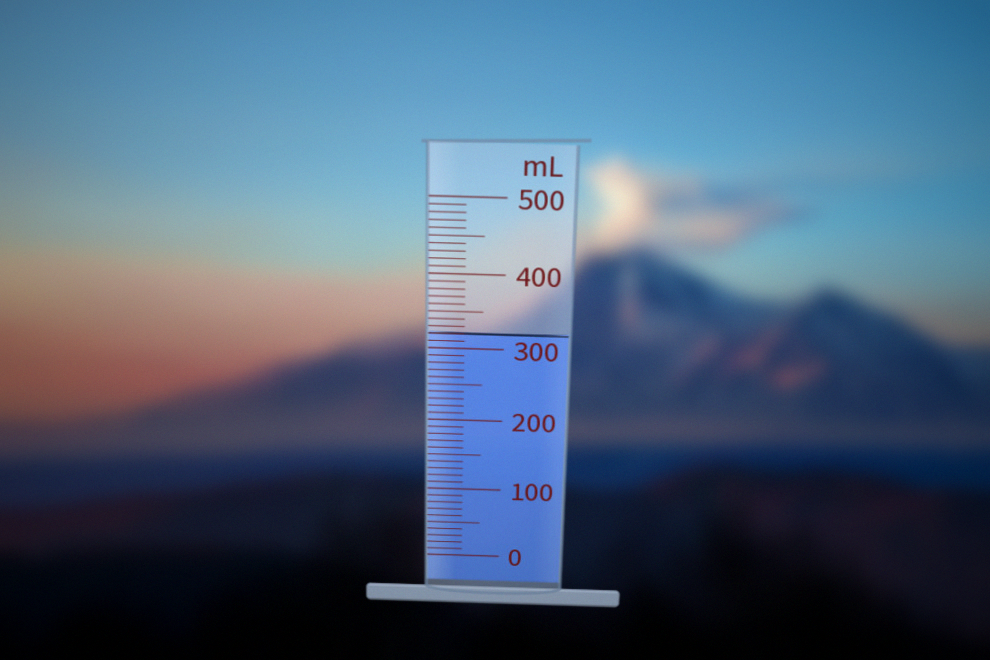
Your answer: 320 mL
